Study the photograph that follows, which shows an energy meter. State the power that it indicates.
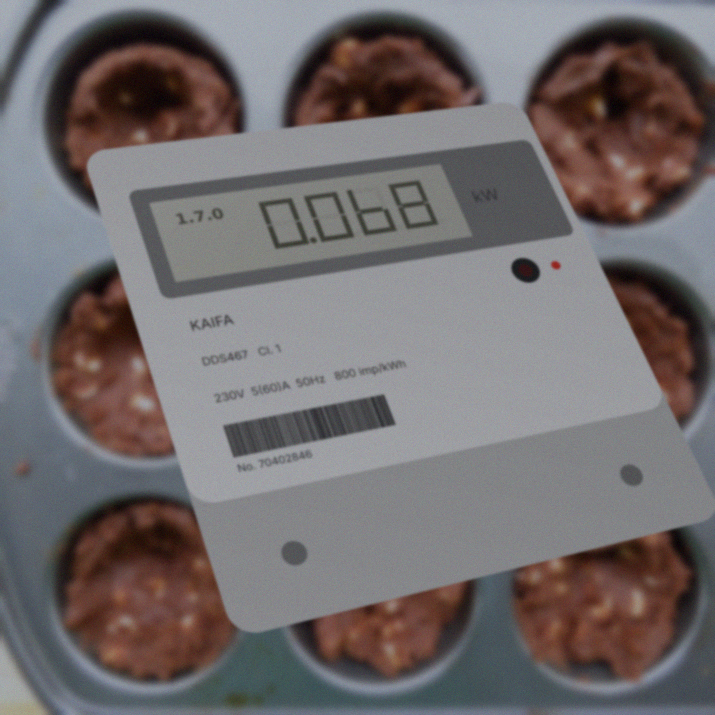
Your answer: 0.068 kW
